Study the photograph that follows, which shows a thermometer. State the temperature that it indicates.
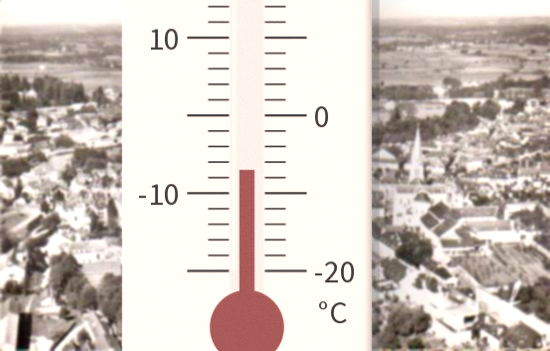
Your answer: -7 °C
